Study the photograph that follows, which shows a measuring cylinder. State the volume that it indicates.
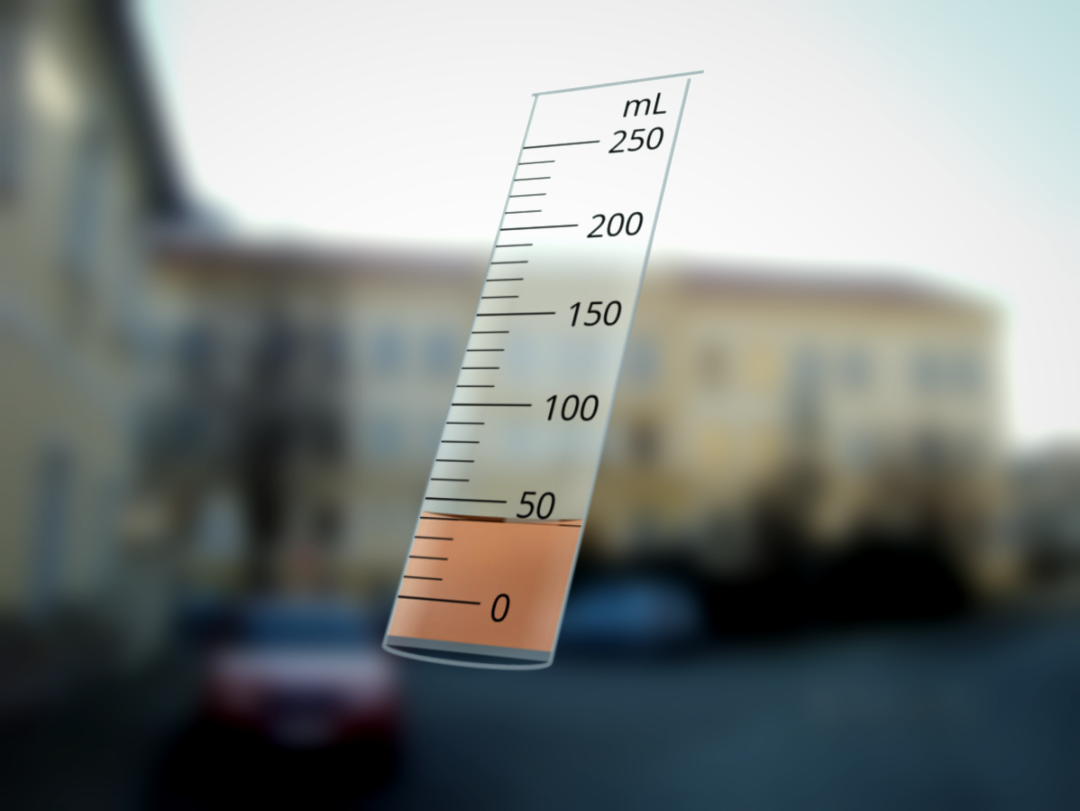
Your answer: 40 mL
